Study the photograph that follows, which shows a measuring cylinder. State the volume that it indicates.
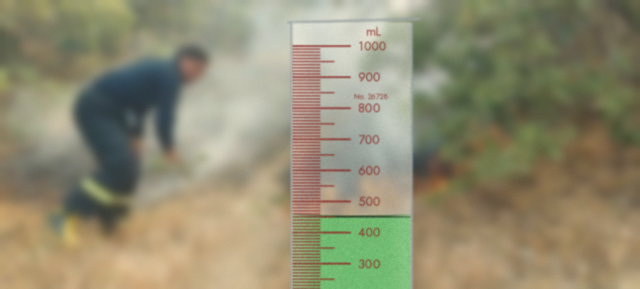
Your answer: 450 mL
